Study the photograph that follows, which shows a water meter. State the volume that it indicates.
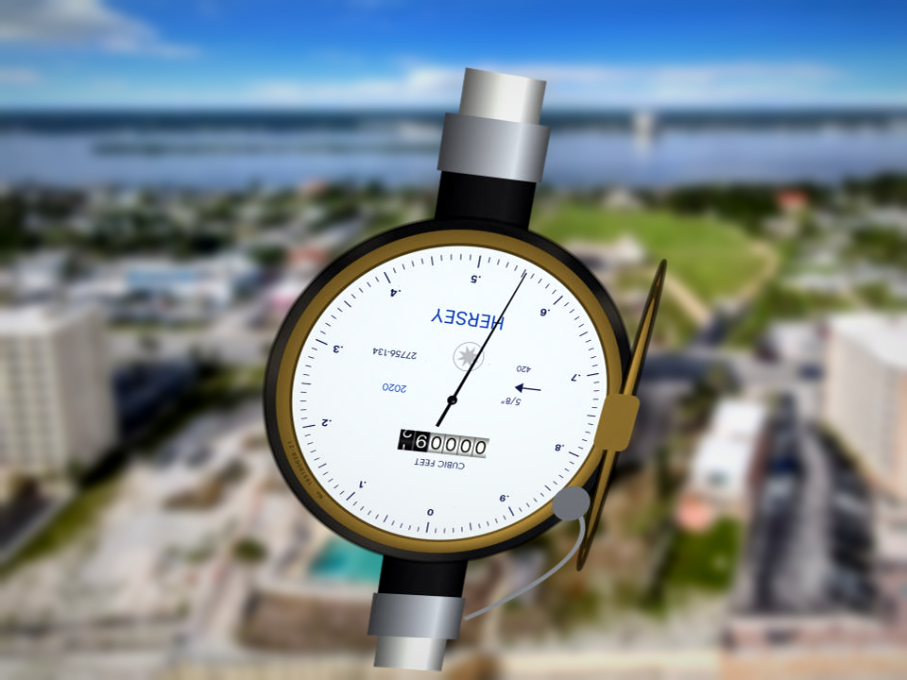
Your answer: 91.55 ft³
